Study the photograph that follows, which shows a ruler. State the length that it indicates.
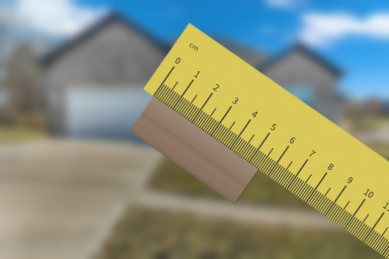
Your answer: 5.5 cm
